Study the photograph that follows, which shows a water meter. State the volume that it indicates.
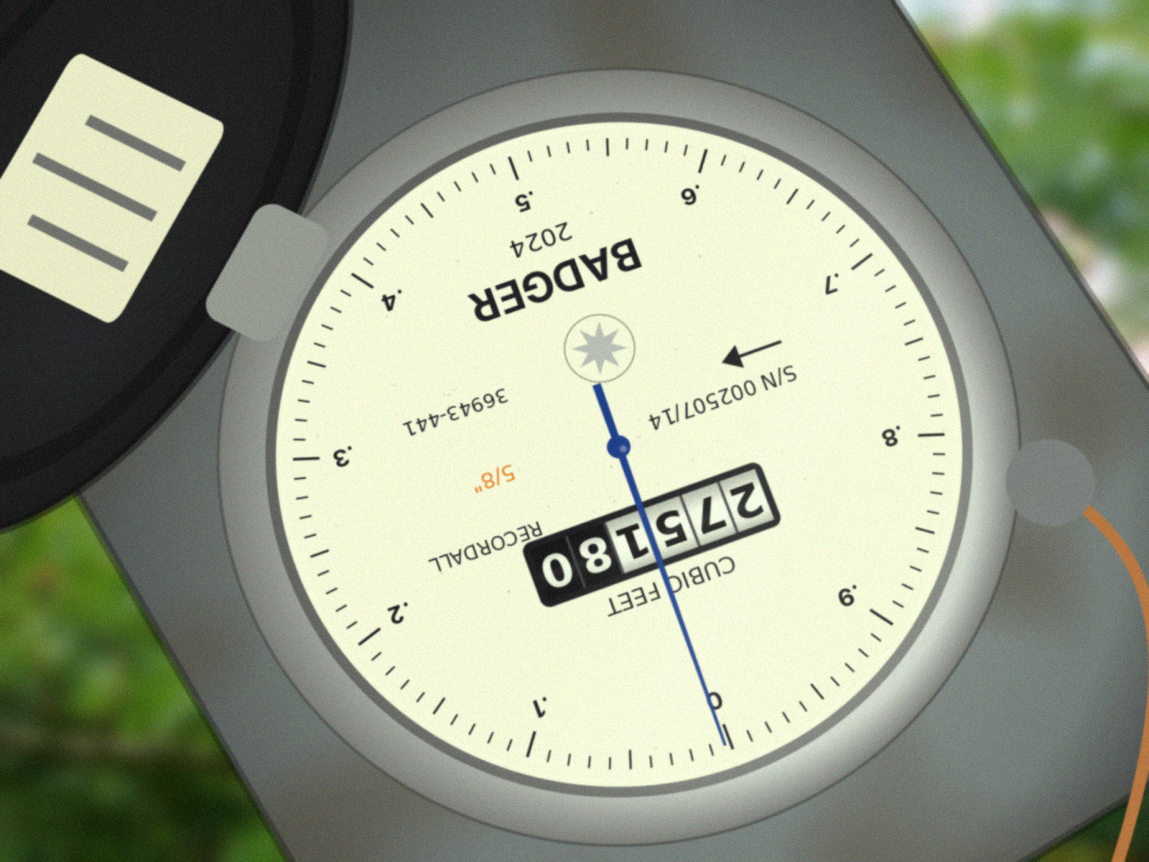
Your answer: 275180.00 ft³
